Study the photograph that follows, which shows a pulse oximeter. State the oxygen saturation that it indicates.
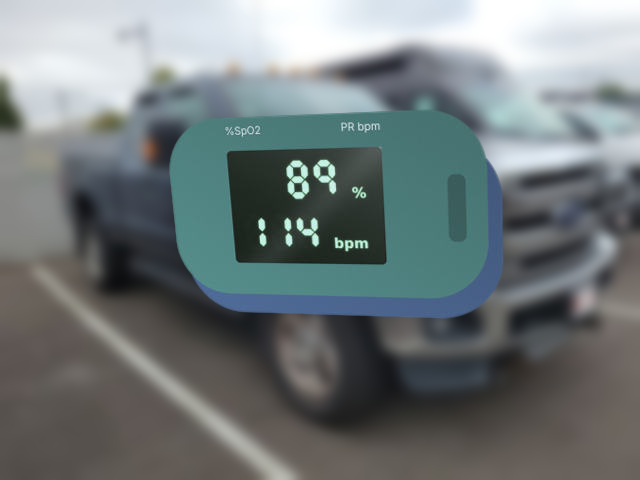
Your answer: 89 %
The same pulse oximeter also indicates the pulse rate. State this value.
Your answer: 114 bpm
